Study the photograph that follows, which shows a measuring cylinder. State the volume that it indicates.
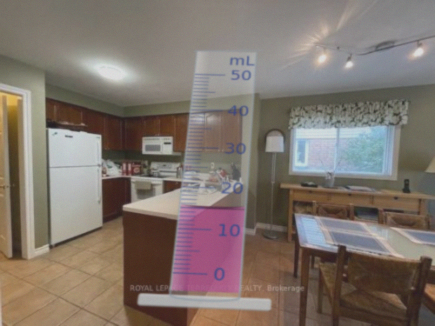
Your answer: 15 mL
